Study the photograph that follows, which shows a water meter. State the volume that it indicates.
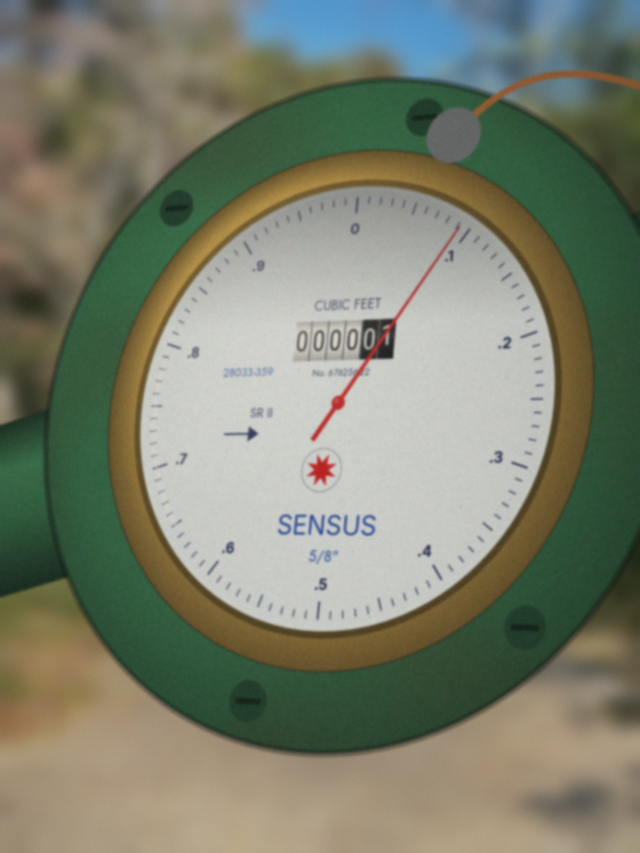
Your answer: 1.09 ft³
